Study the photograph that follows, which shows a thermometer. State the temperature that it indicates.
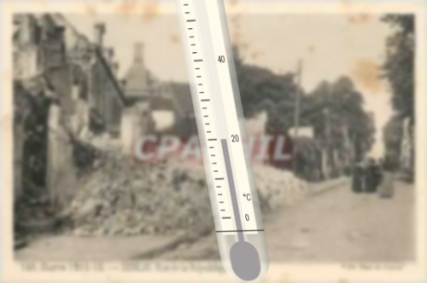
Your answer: 20 °C
